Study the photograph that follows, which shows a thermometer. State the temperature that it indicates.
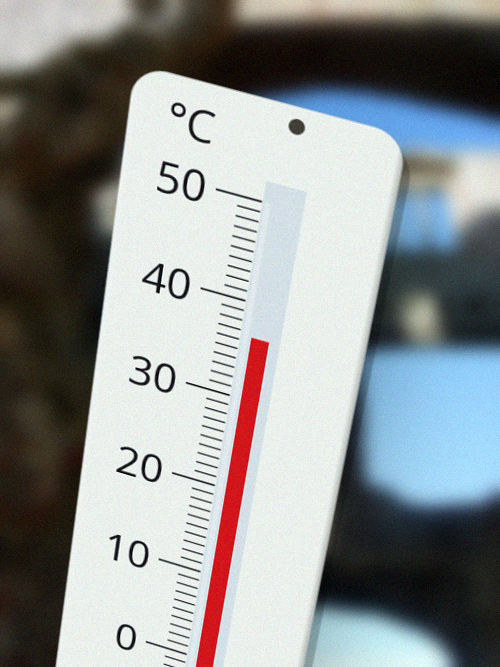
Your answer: 36.5 °C
